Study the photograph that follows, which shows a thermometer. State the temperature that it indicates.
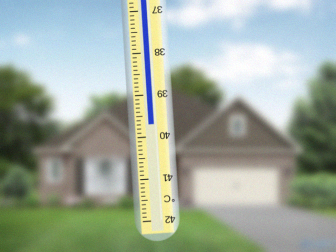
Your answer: 39.7 °C
